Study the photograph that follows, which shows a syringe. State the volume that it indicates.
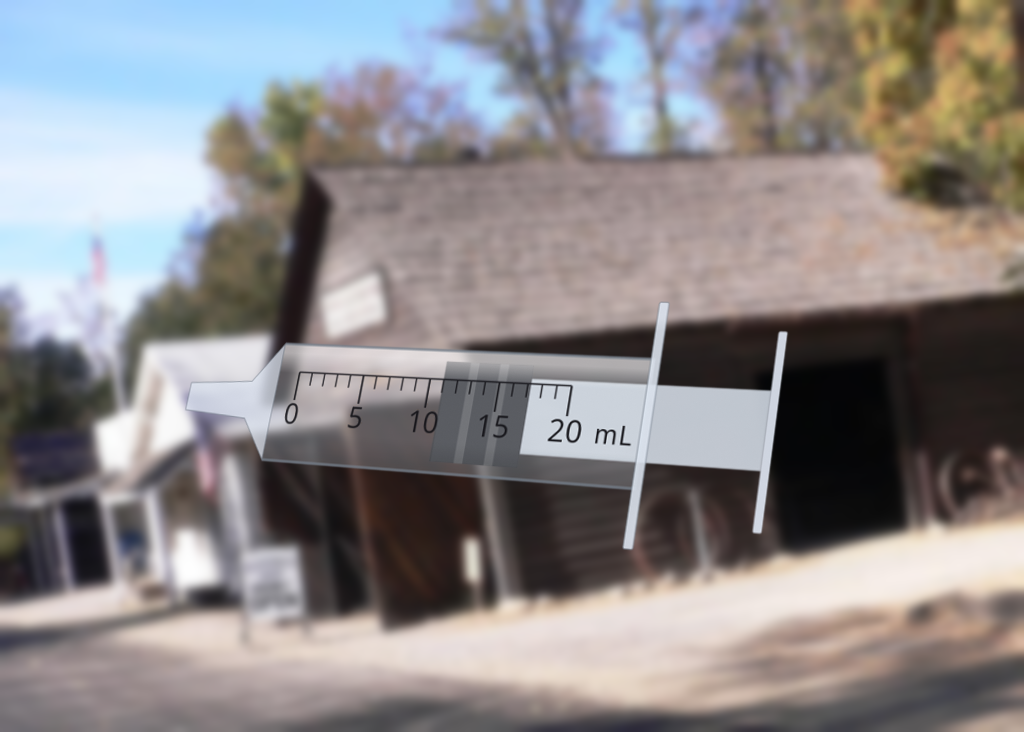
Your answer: 11 mL
